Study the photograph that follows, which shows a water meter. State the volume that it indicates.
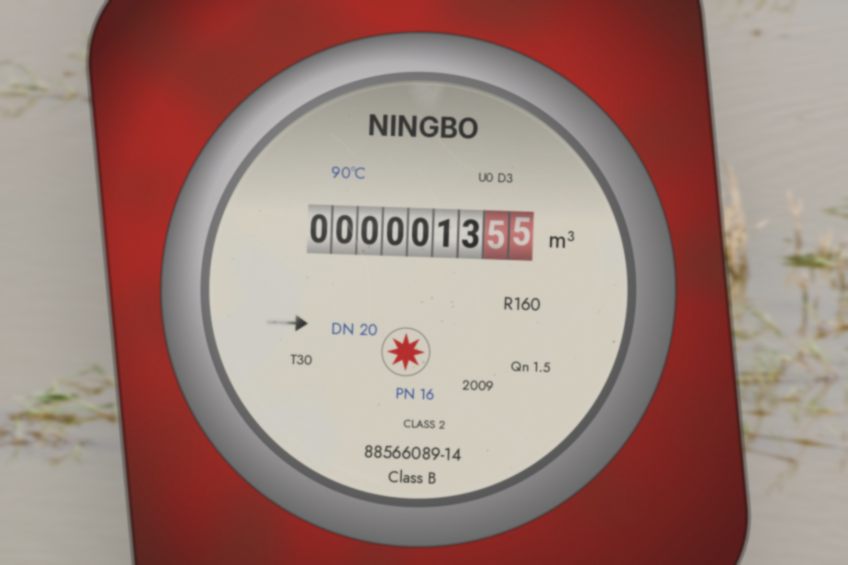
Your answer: 13.55 m³
